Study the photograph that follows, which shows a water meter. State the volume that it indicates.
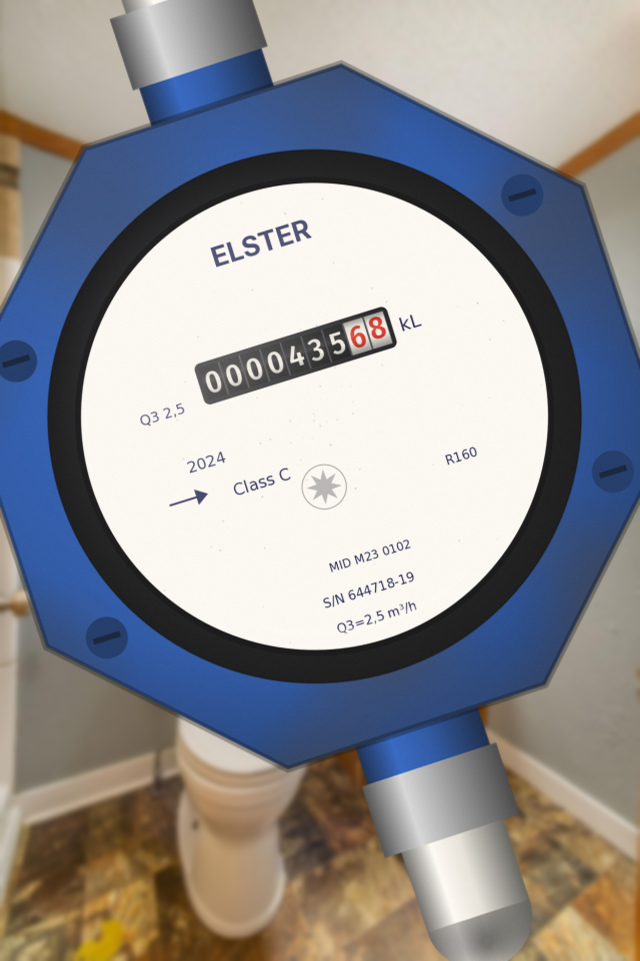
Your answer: 435.68 kL
